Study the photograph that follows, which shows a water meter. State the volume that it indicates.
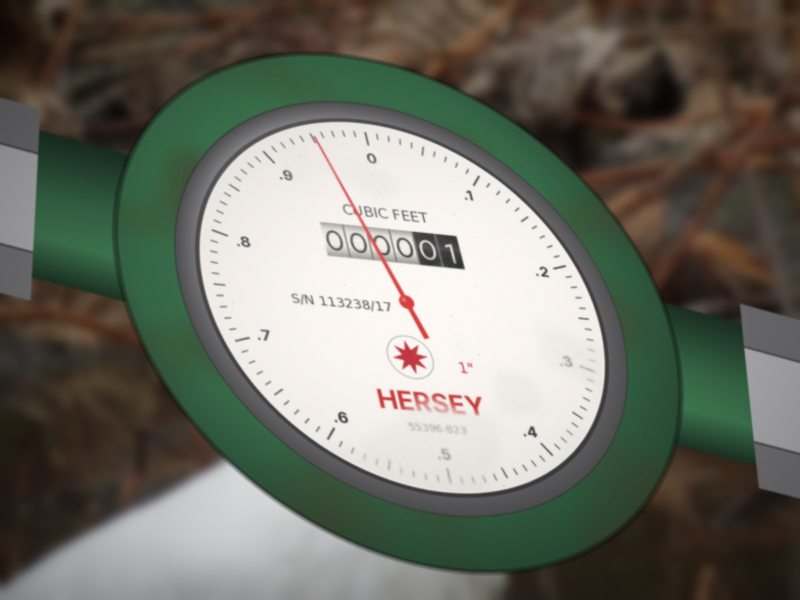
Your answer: 0.95 ft³
